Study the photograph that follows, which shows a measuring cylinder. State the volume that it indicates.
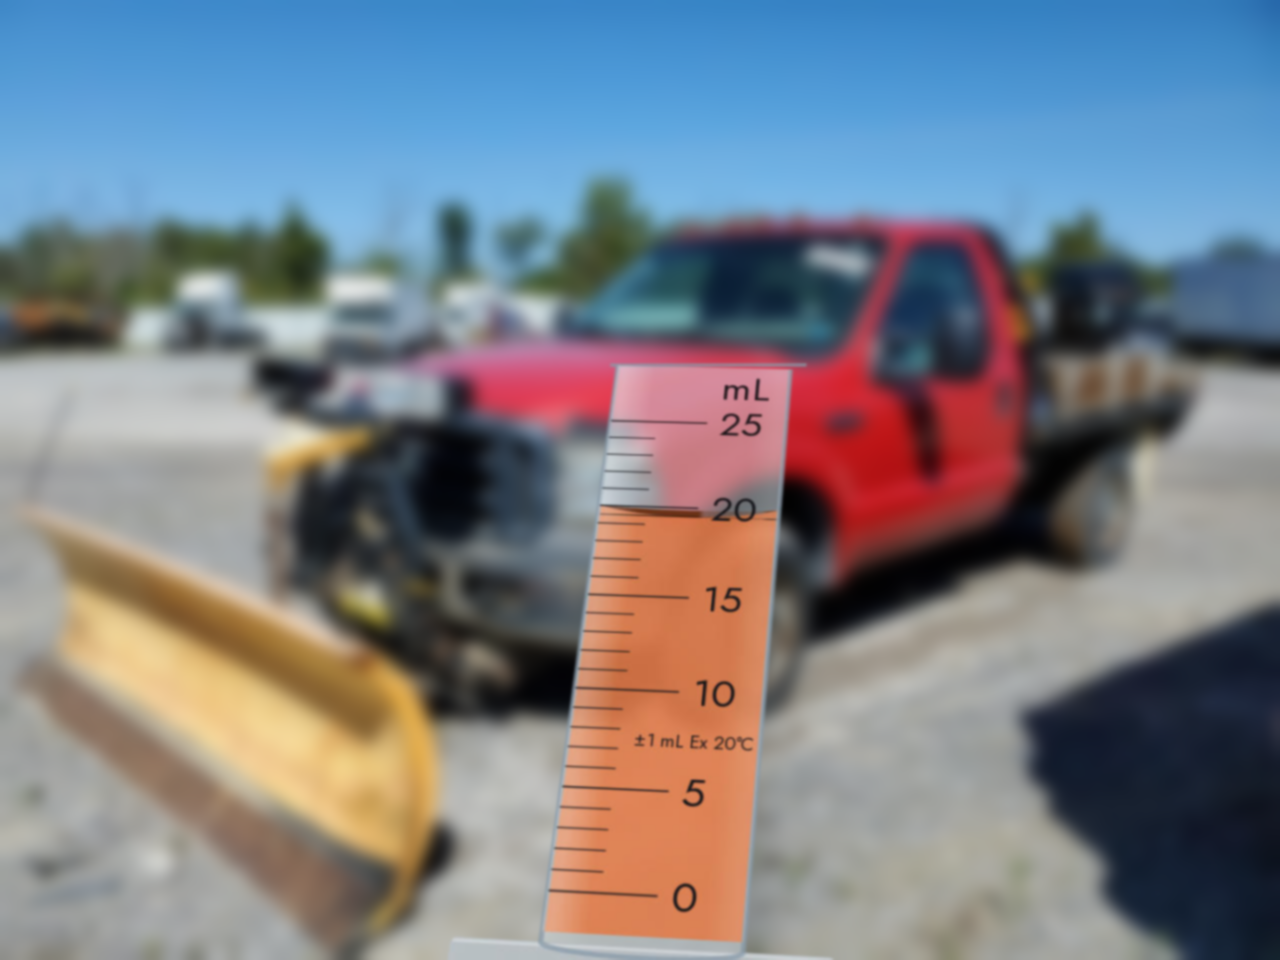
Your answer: 19.5 mL
